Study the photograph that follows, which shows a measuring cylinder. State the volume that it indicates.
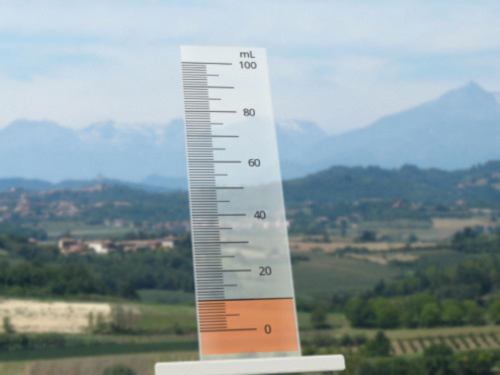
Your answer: 10 mL
